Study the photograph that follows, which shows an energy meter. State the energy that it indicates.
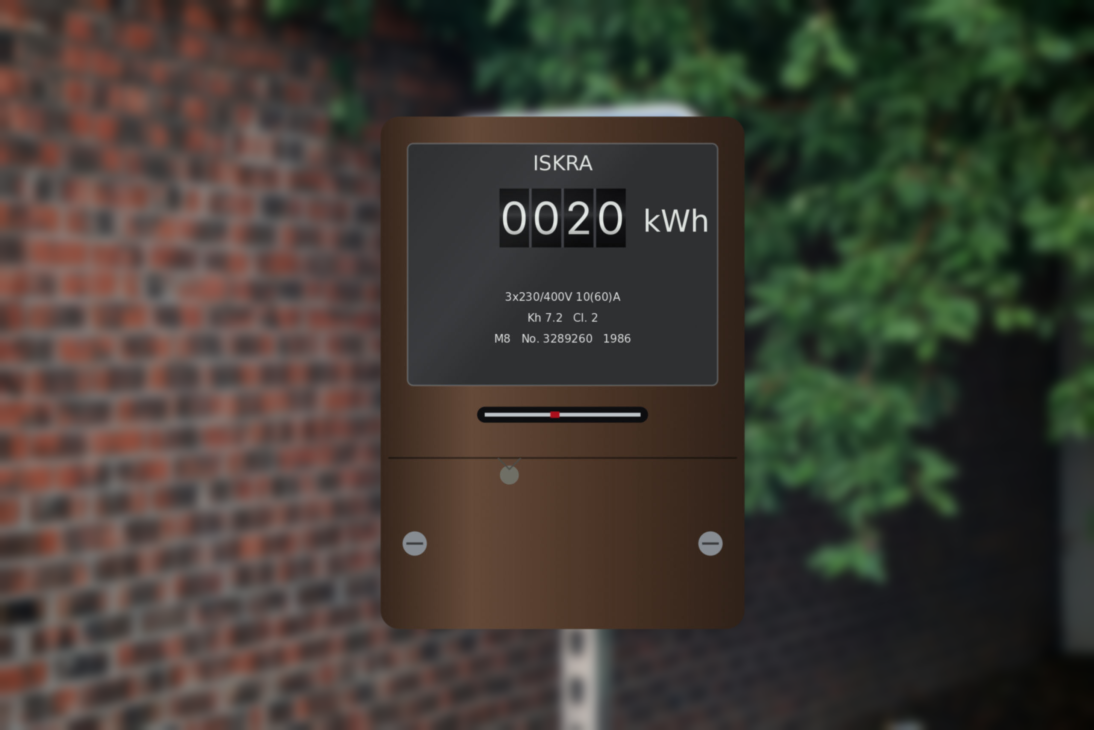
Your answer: 20 kWh
